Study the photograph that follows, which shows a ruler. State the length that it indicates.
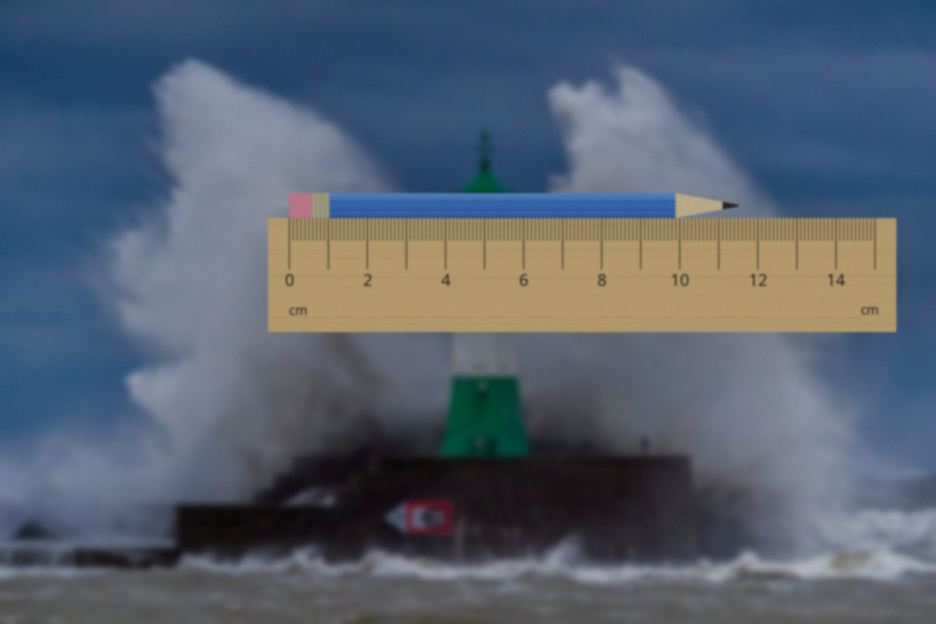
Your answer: 11.5 cm
